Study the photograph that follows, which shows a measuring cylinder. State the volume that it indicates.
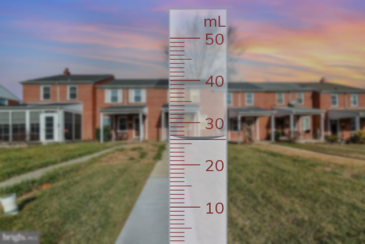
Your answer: 26 mL
